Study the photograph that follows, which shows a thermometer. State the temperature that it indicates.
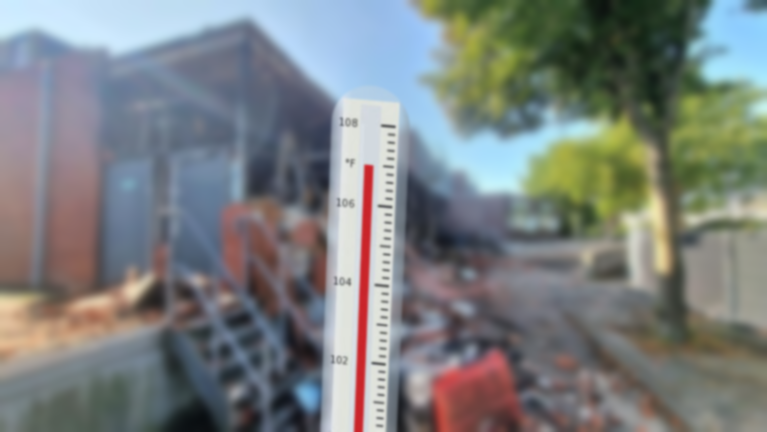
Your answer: 107 °F
